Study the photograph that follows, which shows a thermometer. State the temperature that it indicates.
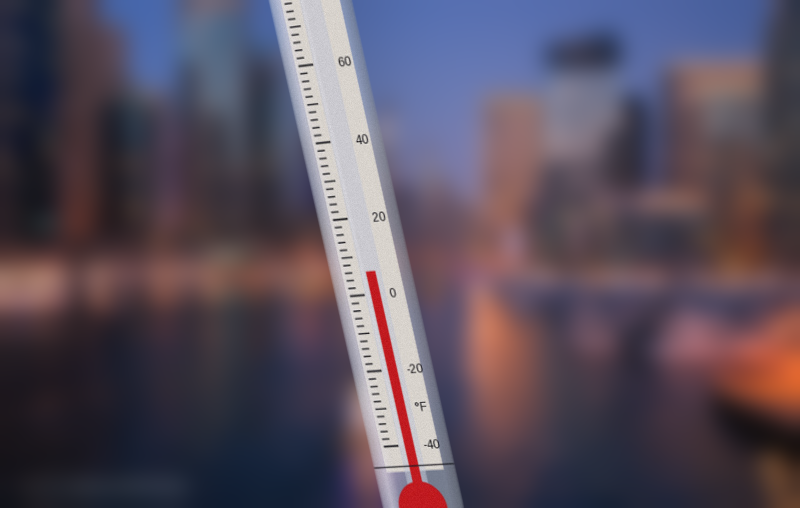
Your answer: 6 °F
